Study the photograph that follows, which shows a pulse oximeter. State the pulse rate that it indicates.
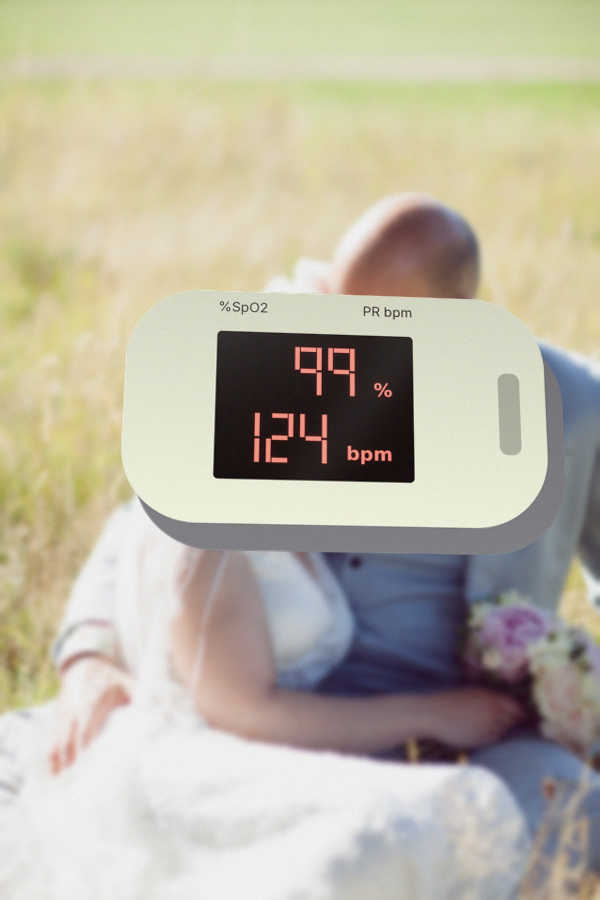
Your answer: 124 bpm
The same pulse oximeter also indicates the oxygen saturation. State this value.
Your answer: 99 %
